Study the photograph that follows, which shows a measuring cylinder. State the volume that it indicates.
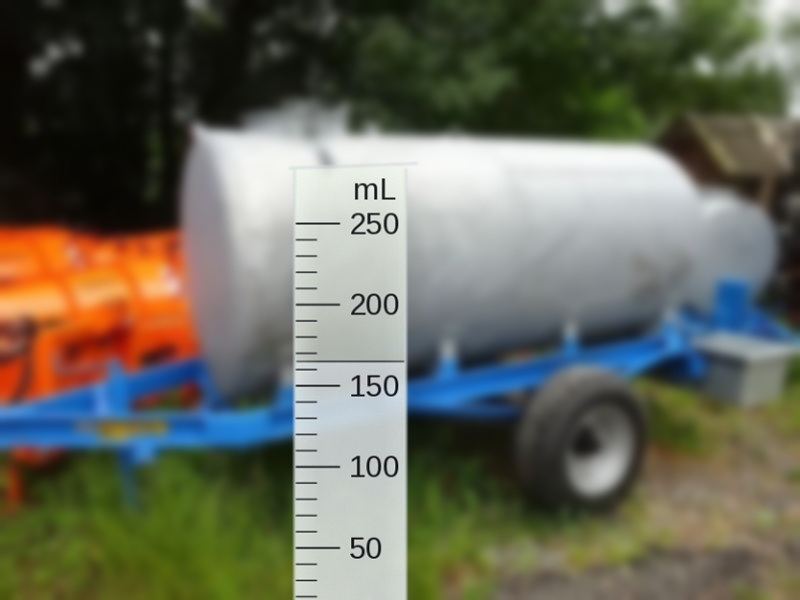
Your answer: 165 mL
